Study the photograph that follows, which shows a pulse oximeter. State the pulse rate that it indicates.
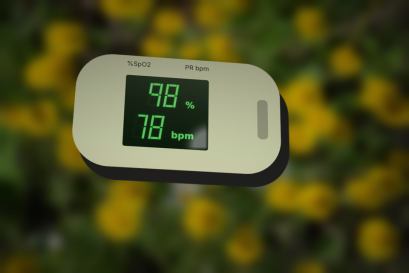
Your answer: 78 bpm
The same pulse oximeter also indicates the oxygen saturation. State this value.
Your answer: 98 %
